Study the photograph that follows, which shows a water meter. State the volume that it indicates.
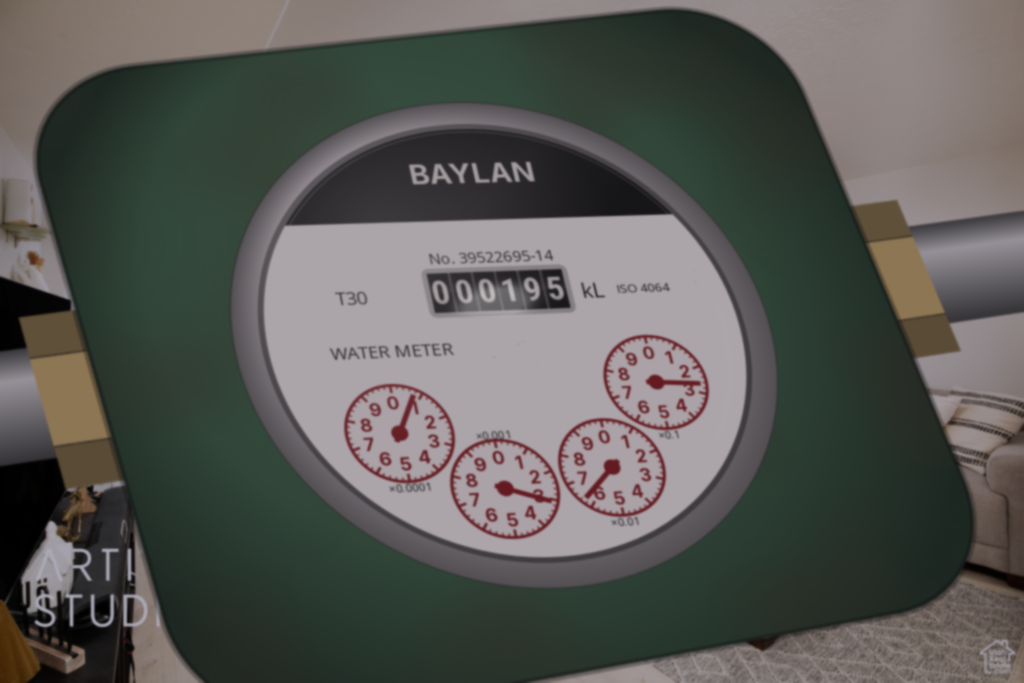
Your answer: 195.2630 kL
